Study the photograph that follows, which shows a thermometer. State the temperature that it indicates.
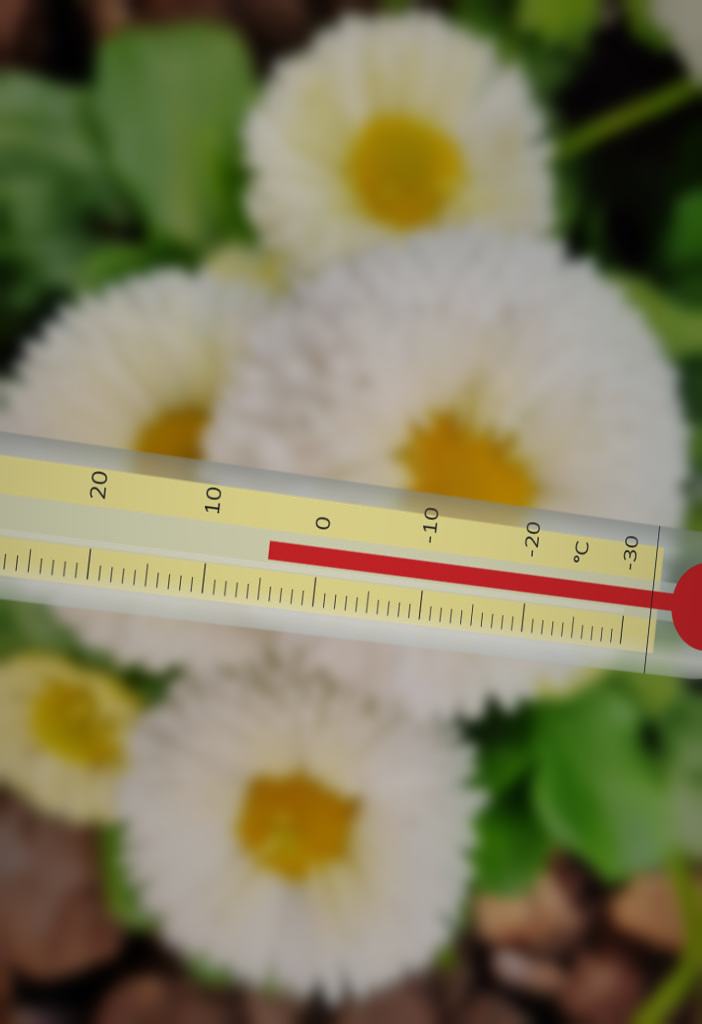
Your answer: 4.5 °C
